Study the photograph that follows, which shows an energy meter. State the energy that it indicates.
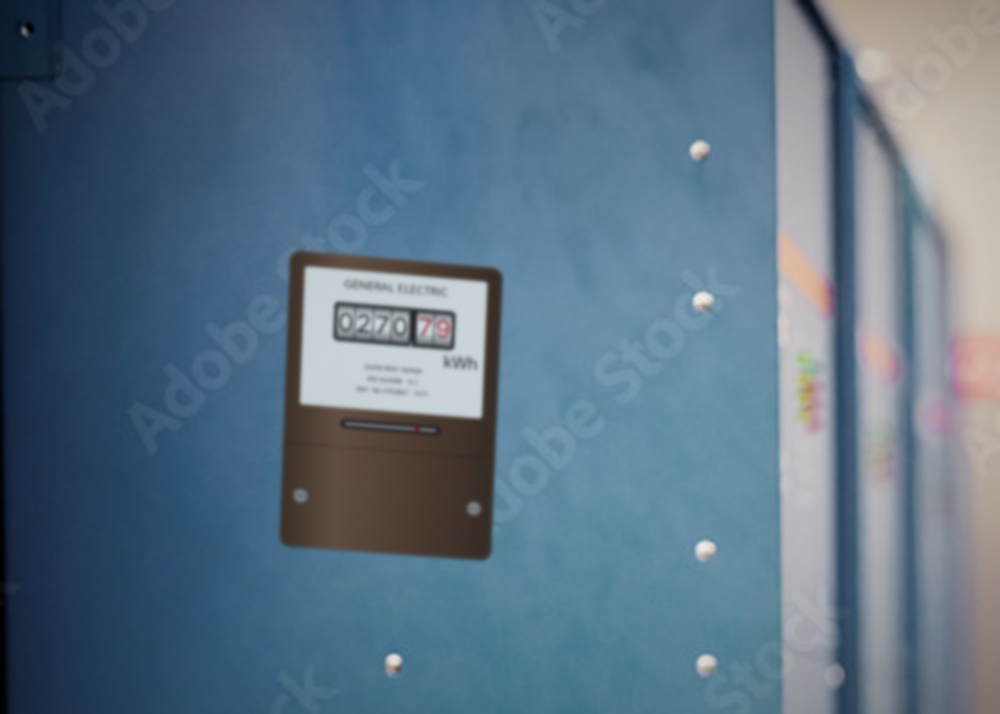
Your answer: 270.79 kWh
